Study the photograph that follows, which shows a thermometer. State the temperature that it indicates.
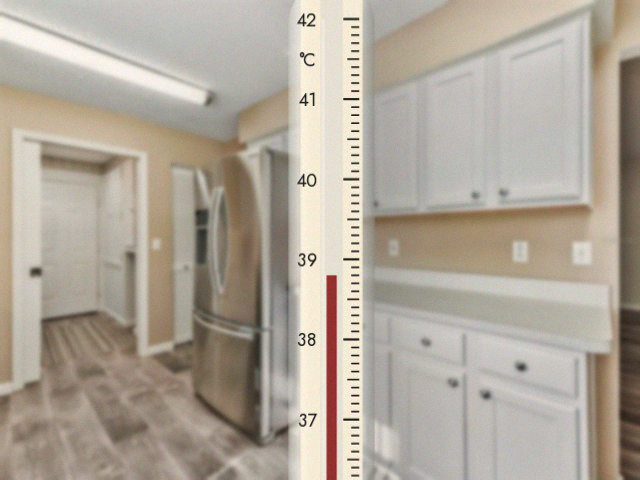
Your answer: 38.8 °C
